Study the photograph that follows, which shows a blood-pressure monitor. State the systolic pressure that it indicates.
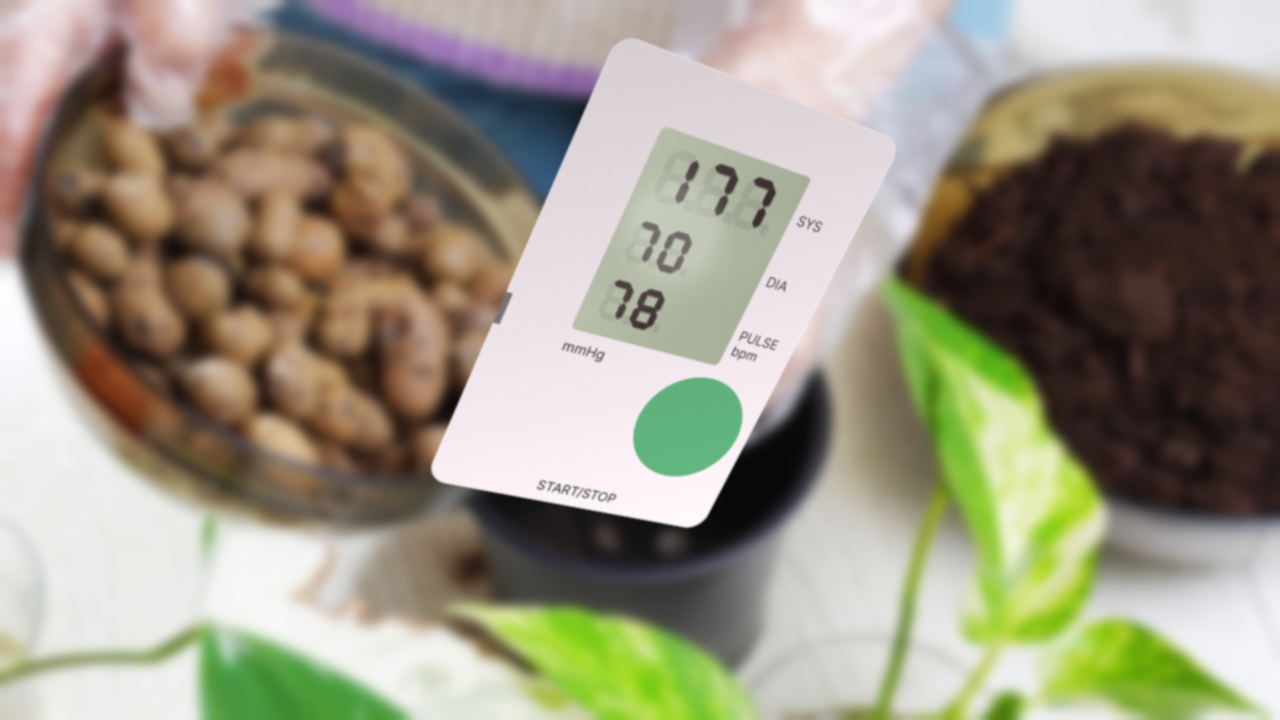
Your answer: 177 mmHg
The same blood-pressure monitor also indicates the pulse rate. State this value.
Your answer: 78 bpm
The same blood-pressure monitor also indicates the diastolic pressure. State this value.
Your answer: 70 mmHg
